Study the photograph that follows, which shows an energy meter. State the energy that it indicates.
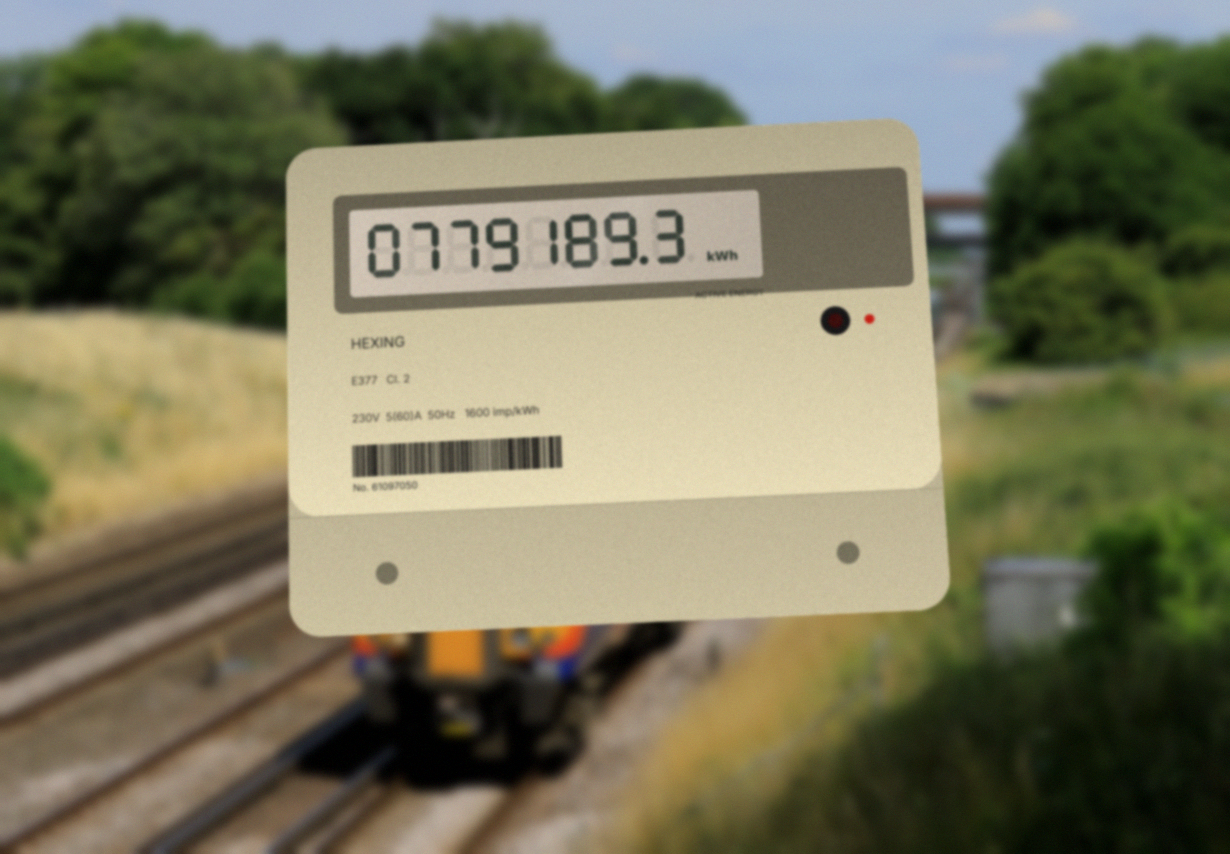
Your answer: 779189.3 kWh
